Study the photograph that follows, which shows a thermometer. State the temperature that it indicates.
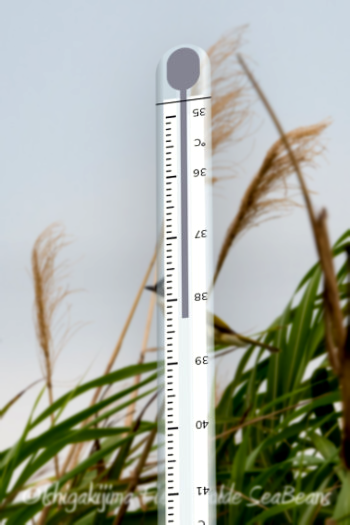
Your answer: 38.3 °C
